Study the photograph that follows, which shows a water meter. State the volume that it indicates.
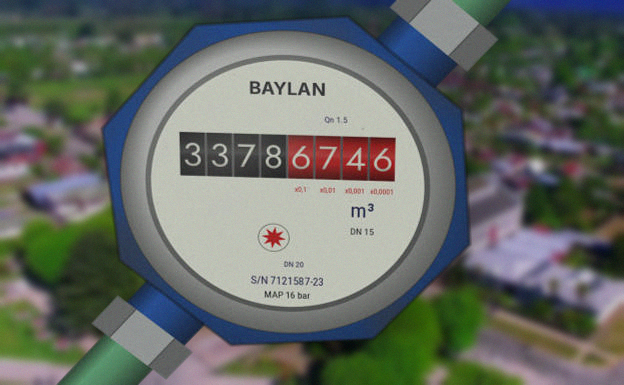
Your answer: 3378.6746 m³
